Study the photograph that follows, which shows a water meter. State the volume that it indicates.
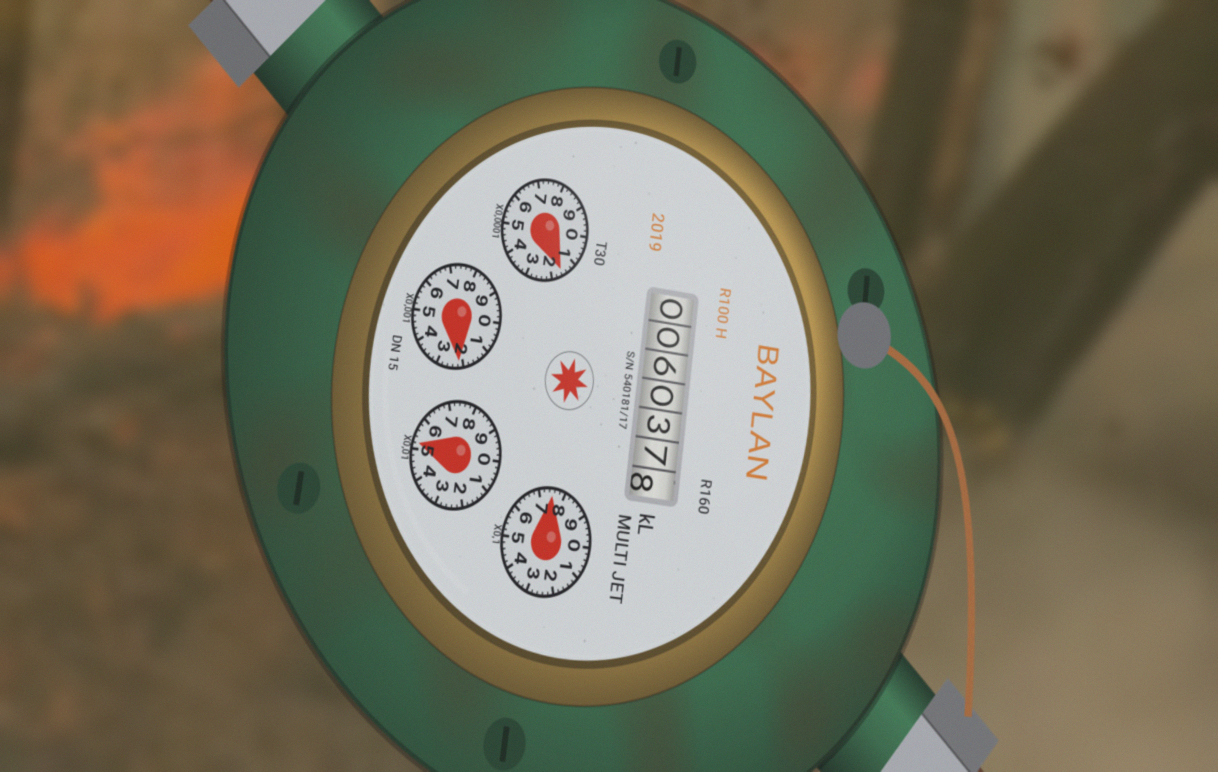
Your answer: 60377.7521 kL
